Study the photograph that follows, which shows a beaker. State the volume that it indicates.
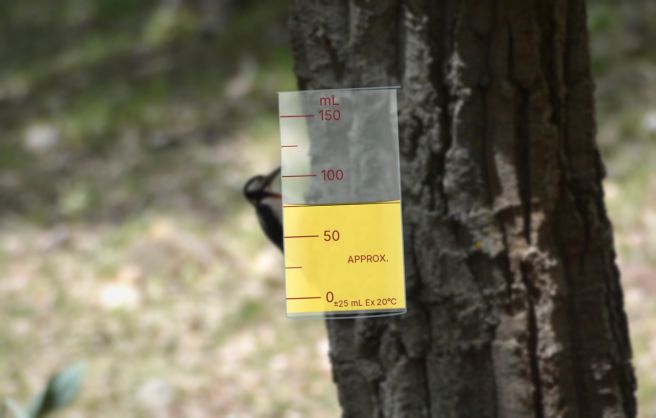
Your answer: 75 mL
